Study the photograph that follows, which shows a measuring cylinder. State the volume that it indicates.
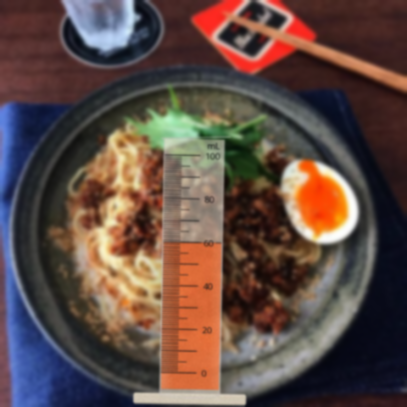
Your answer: 60 mL
